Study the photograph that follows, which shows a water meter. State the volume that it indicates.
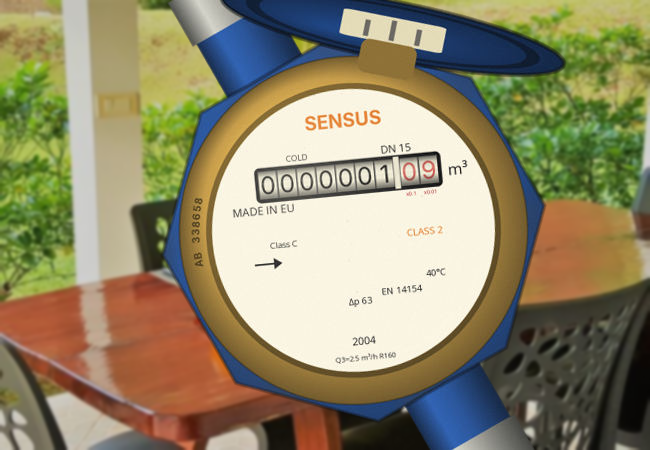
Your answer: 1.09 m³
